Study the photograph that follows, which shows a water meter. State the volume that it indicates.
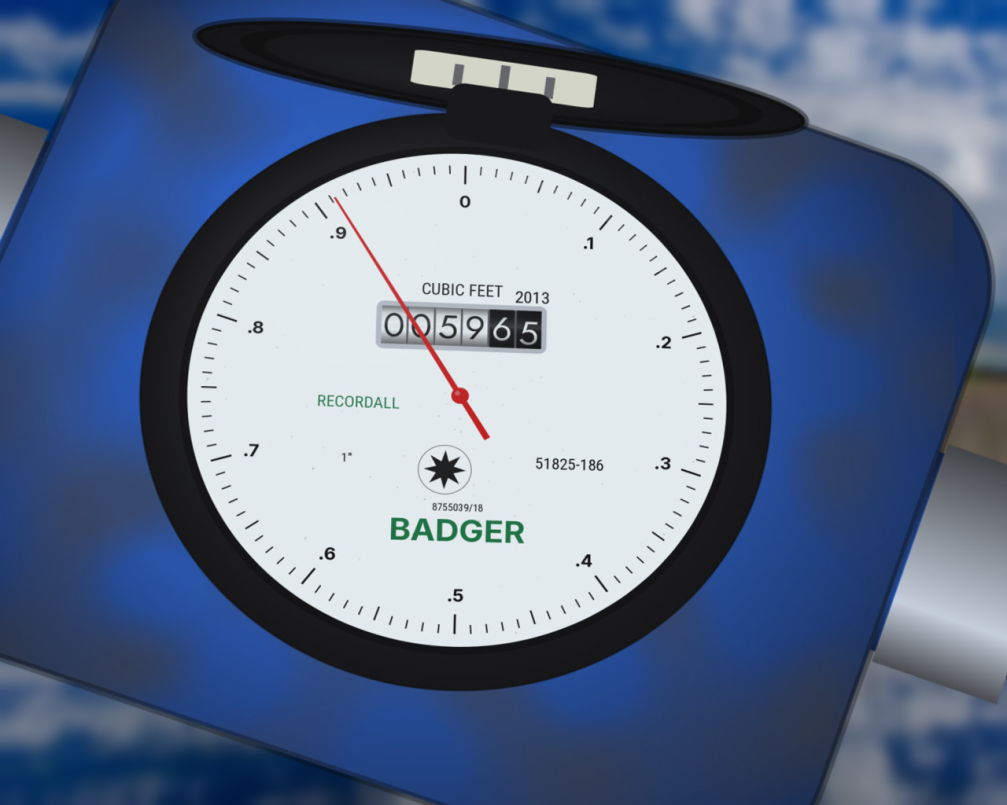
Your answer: 5964.91 ft³
